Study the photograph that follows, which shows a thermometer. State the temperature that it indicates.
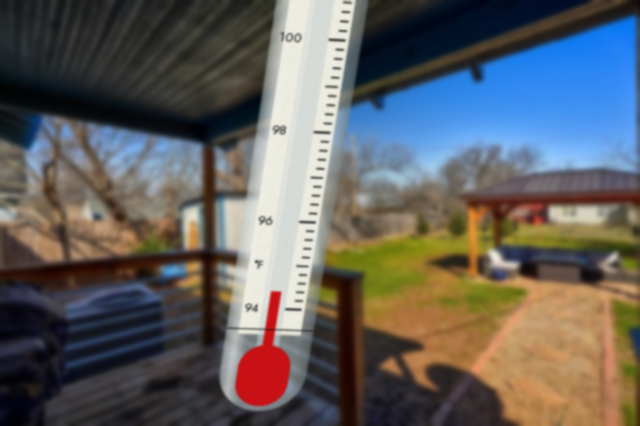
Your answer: 94.4 °F
